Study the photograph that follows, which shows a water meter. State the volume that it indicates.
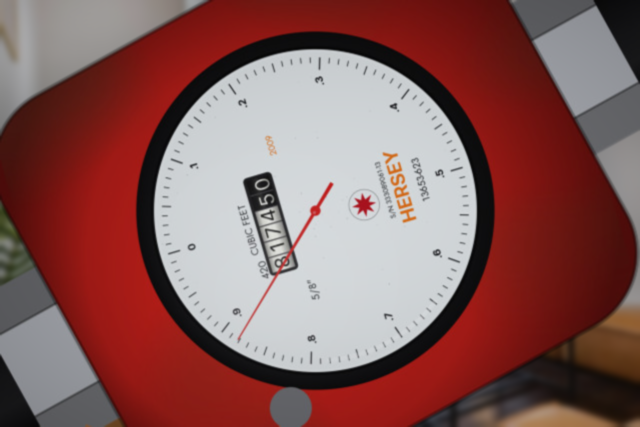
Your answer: 817449.88 ft³
